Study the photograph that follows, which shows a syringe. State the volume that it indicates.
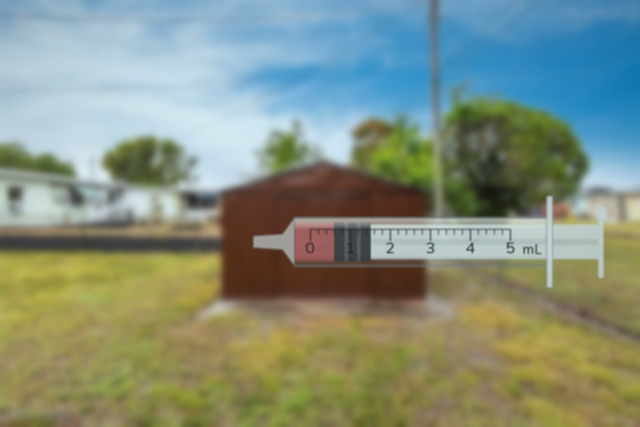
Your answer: 0.6 mL
